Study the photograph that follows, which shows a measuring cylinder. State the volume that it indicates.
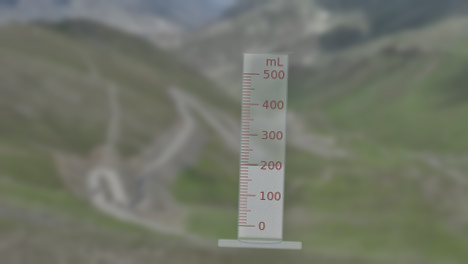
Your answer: 200 mL
